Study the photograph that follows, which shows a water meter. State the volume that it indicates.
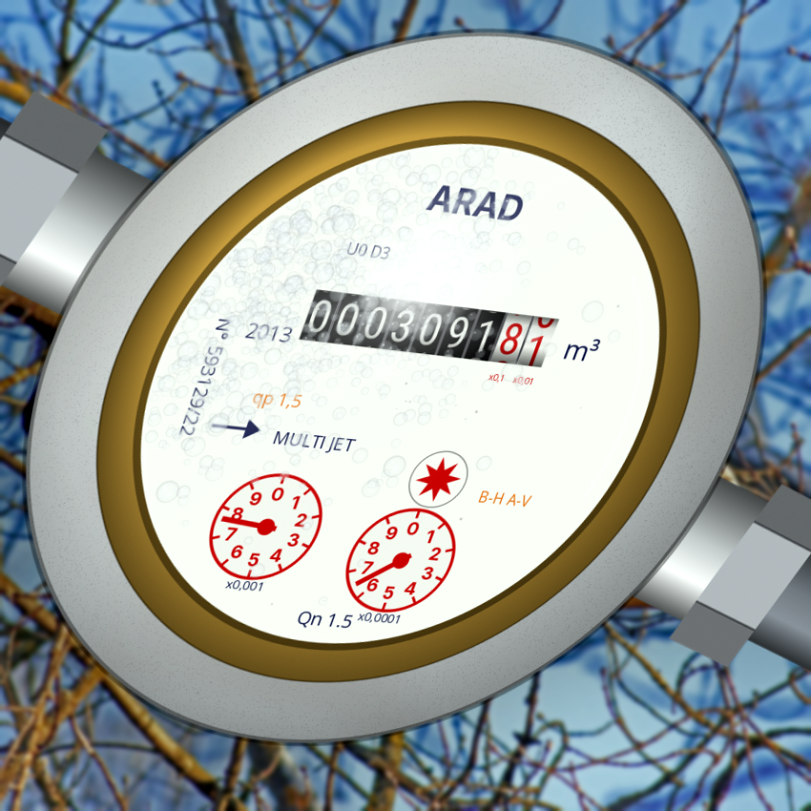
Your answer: 3091.8076 m³
